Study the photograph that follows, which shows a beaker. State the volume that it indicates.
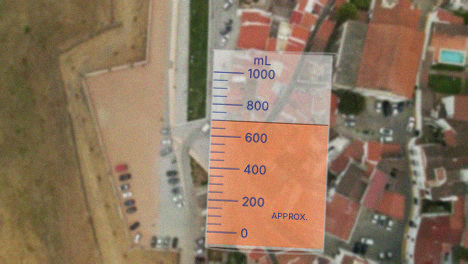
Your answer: 700 mL
